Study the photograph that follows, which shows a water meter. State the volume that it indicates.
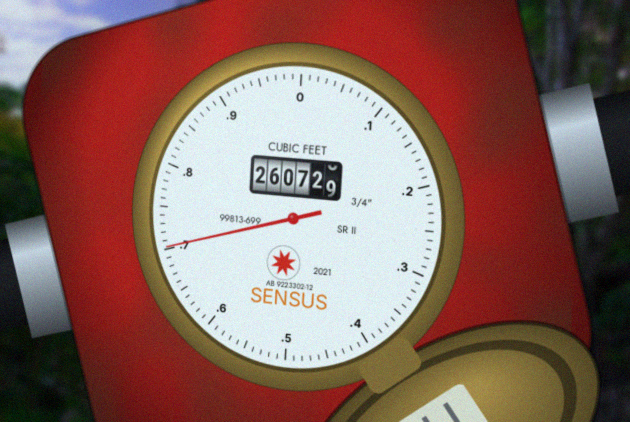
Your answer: 260728.70 ft³
